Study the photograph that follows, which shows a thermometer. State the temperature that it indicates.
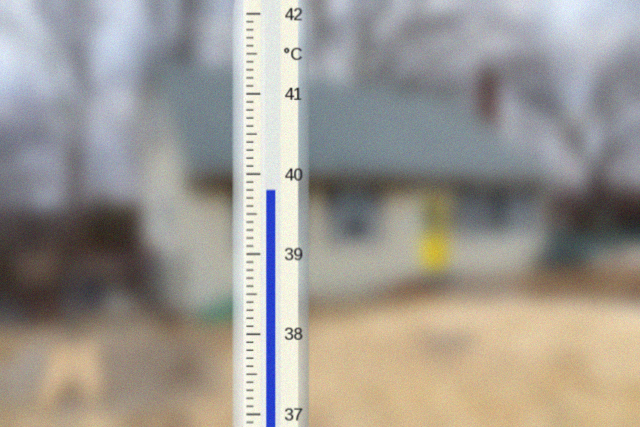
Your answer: 39.8 °C
